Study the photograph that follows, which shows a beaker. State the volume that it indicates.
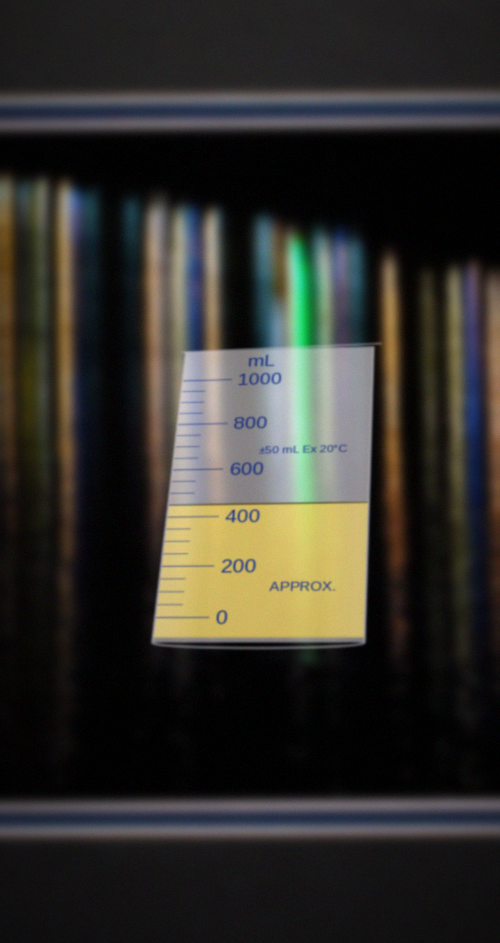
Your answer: 450 mL
